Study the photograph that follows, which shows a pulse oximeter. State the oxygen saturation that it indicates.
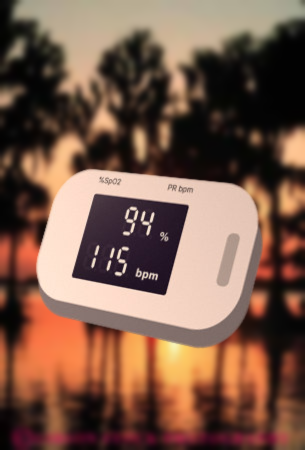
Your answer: 94 %
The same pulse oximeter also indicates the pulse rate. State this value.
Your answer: 115 bpm
